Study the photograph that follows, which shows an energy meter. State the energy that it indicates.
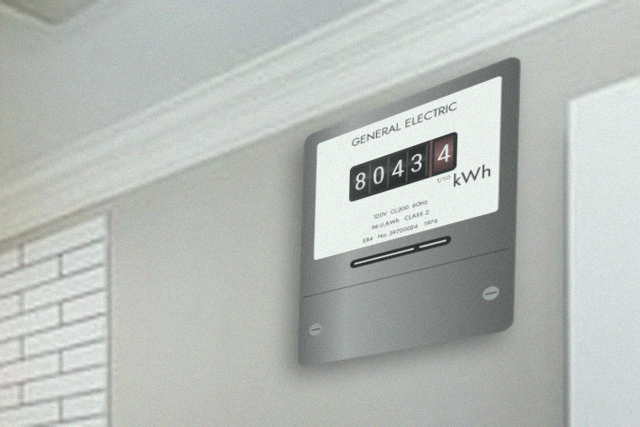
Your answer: 8043.4 kWh
